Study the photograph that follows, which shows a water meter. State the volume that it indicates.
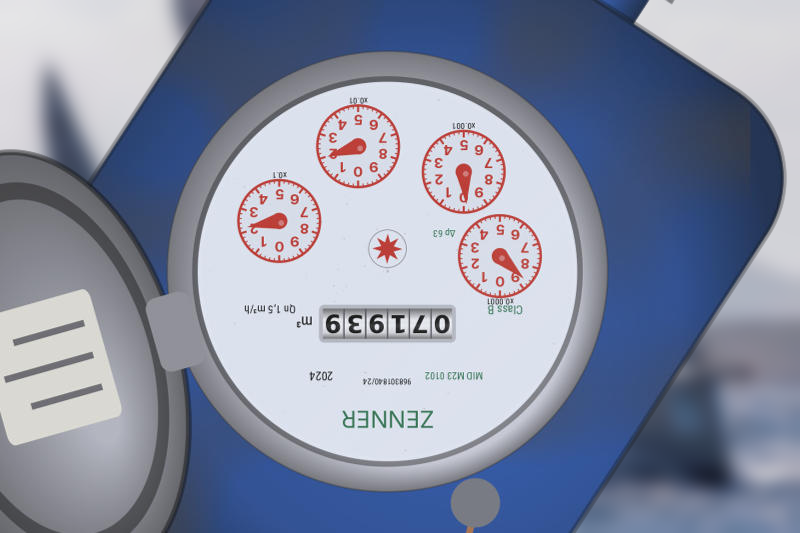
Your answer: 71939.2198 m³
